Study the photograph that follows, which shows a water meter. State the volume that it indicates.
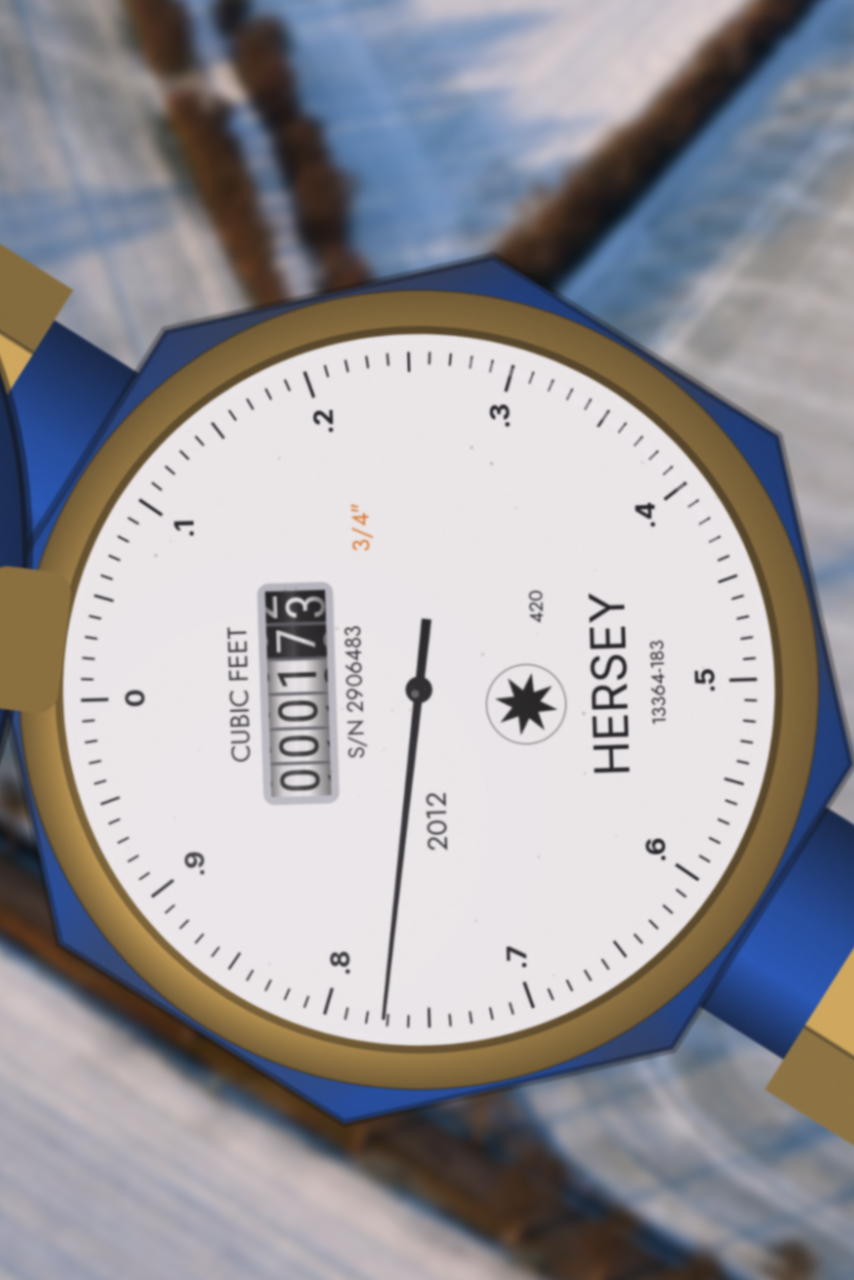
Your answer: 172.77 ft³
